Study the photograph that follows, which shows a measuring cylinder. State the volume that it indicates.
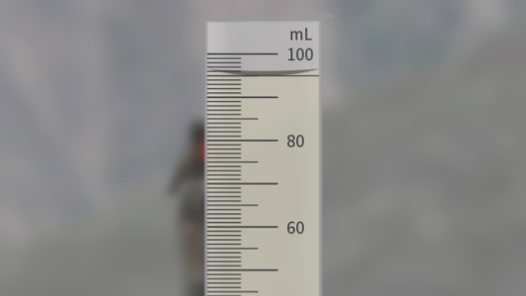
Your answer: 95 mL
